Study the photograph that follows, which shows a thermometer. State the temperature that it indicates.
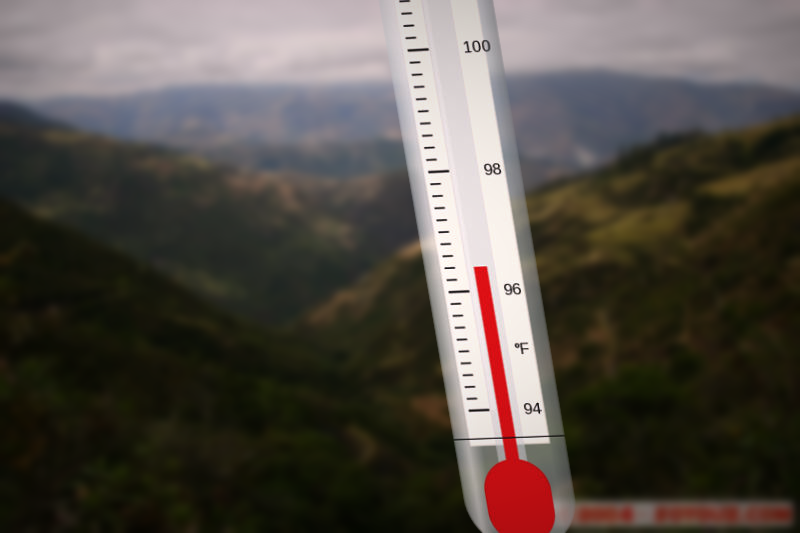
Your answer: 96.4 °F
